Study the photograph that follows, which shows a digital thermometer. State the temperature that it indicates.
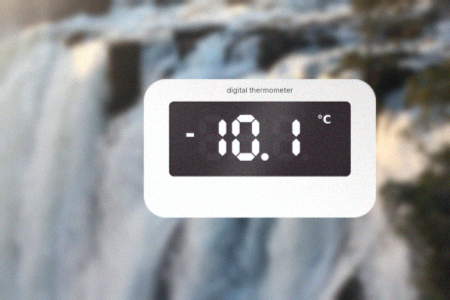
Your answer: -10.1 °C
